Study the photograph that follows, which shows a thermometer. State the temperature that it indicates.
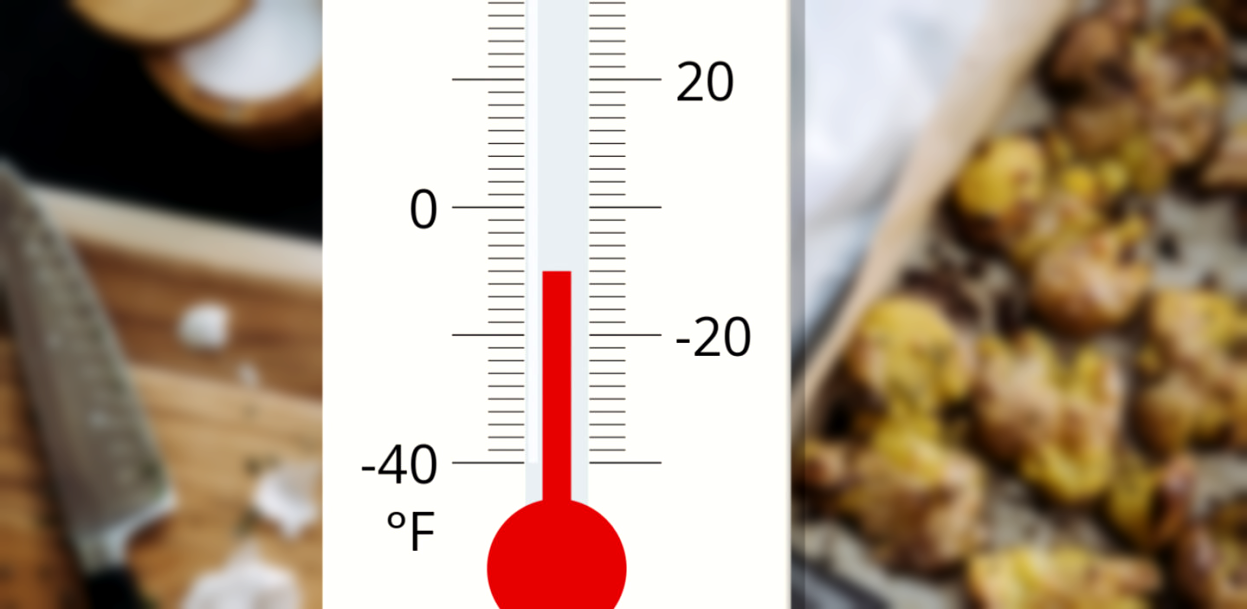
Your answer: -10 °F
